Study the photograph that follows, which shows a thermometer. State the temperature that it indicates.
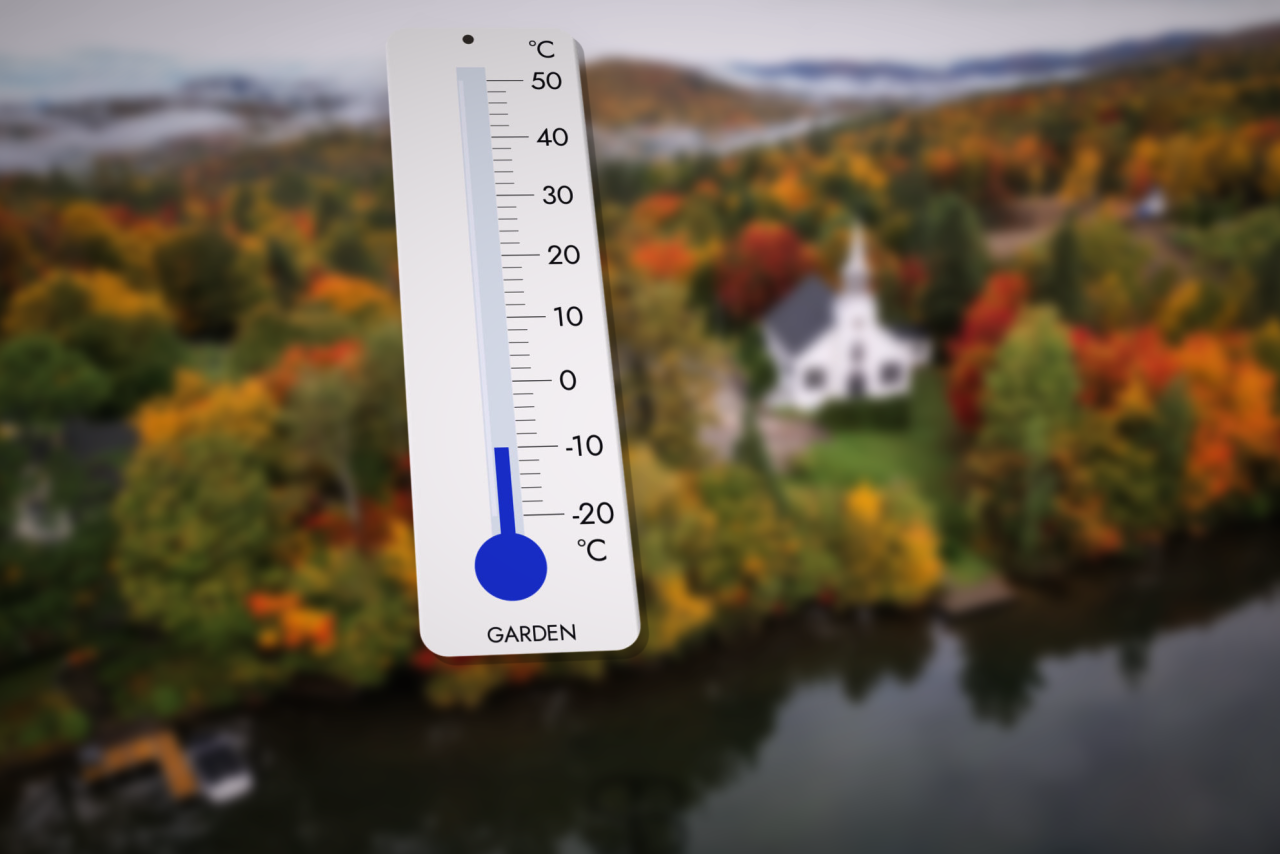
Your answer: -10 °C
